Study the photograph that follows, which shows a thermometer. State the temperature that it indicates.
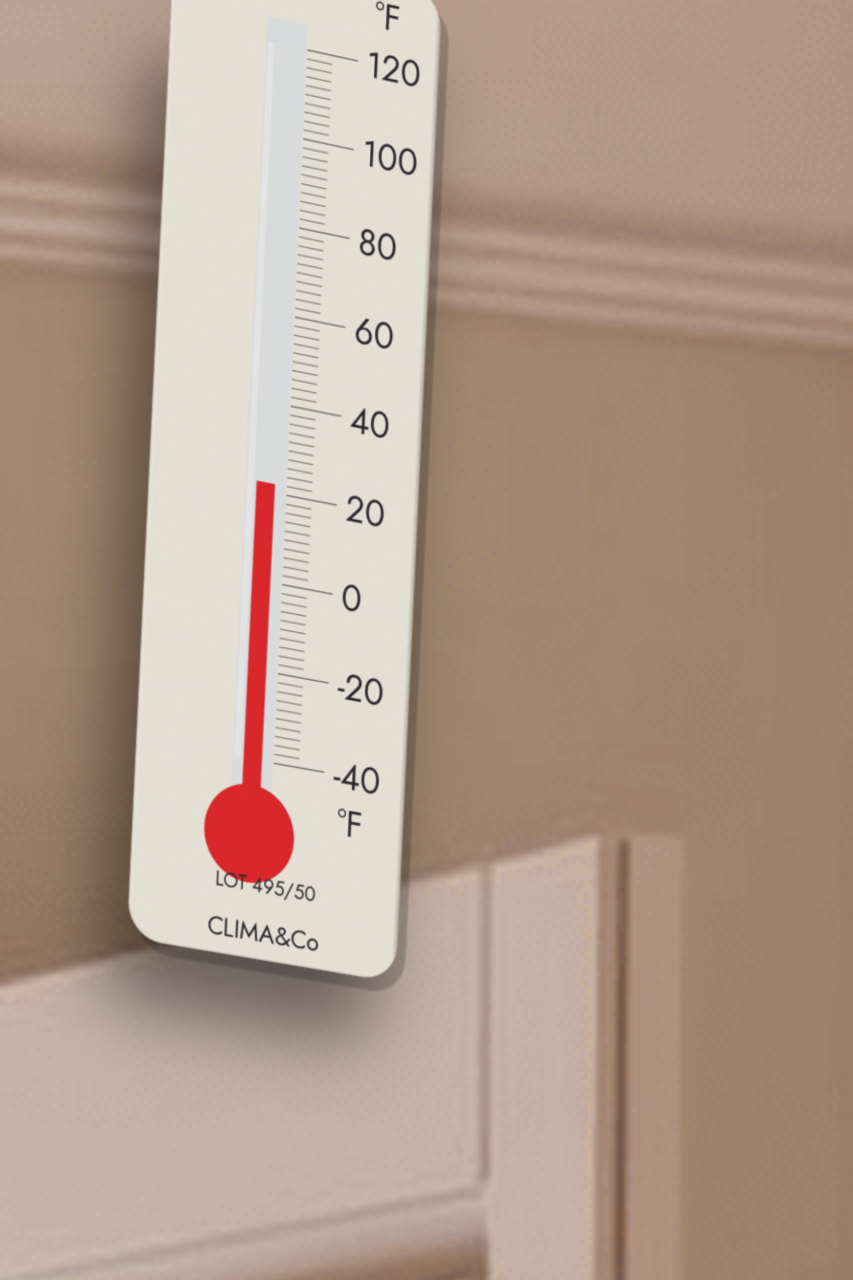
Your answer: 22 °F
